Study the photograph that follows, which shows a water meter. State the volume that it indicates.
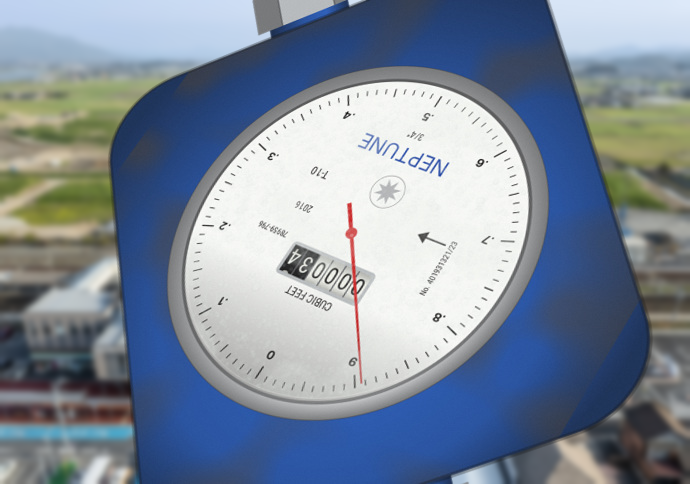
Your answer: 33.89 ft³
